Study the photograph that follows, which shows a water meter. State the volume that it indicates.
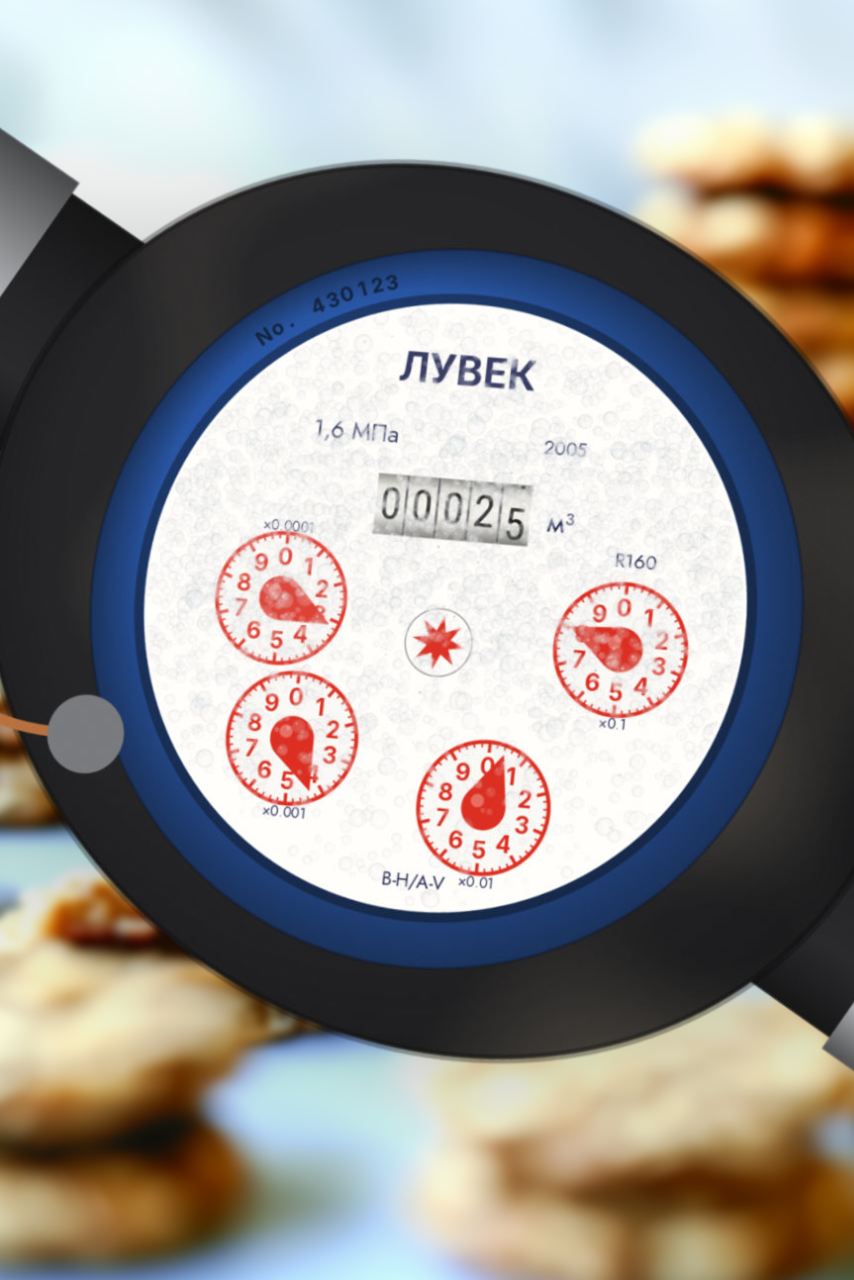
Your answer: 24.8043 m³
